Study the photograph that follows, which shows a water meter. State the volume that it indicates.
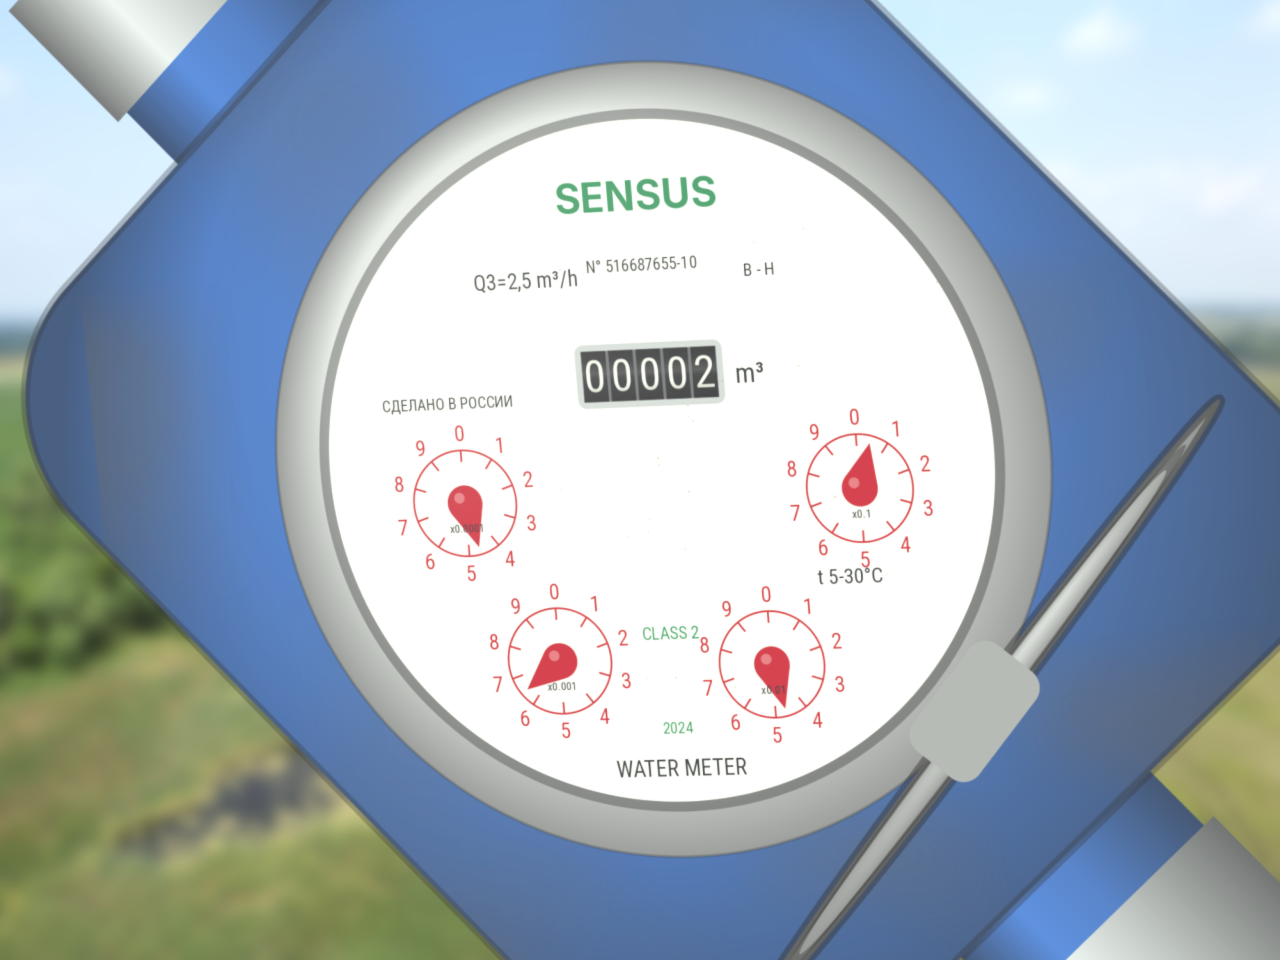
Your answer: 2.0464 m³
